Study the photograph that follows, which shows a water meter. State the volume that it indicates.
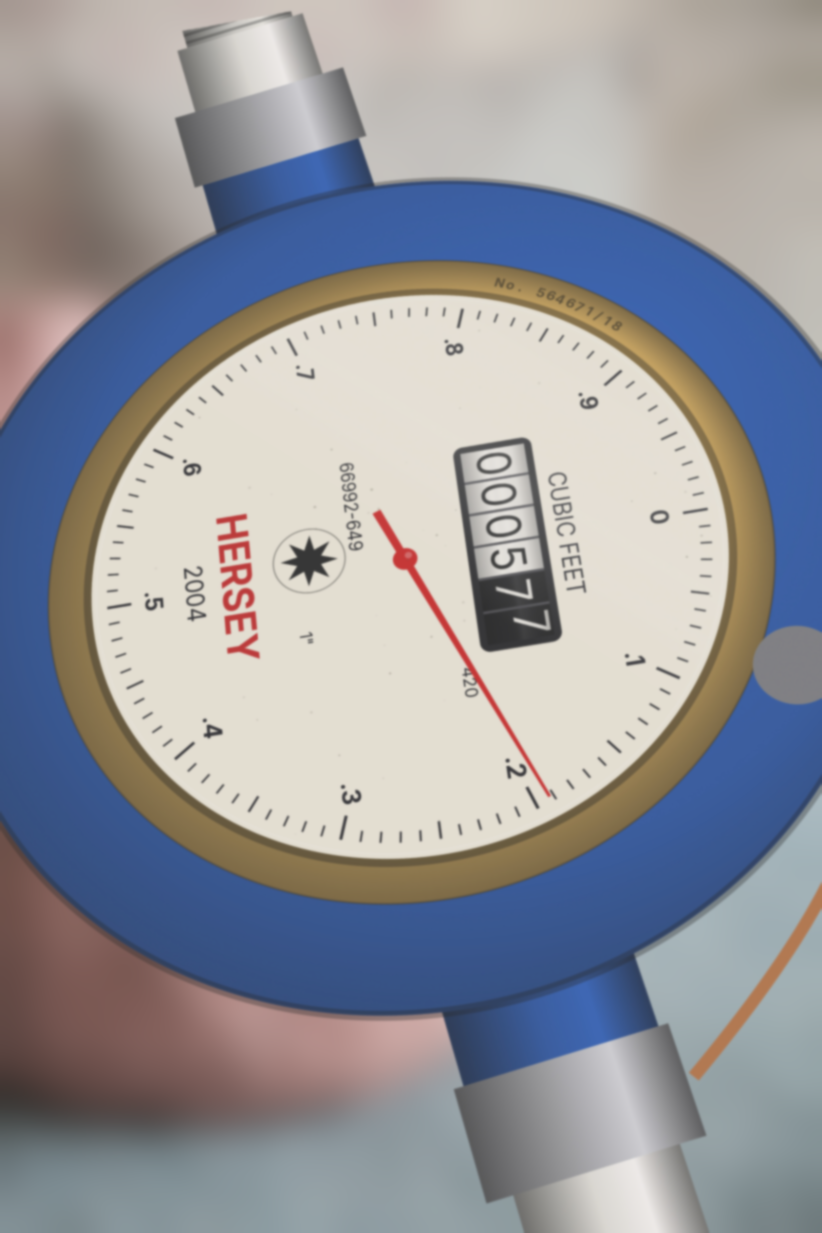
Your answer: 577.19 ft³
